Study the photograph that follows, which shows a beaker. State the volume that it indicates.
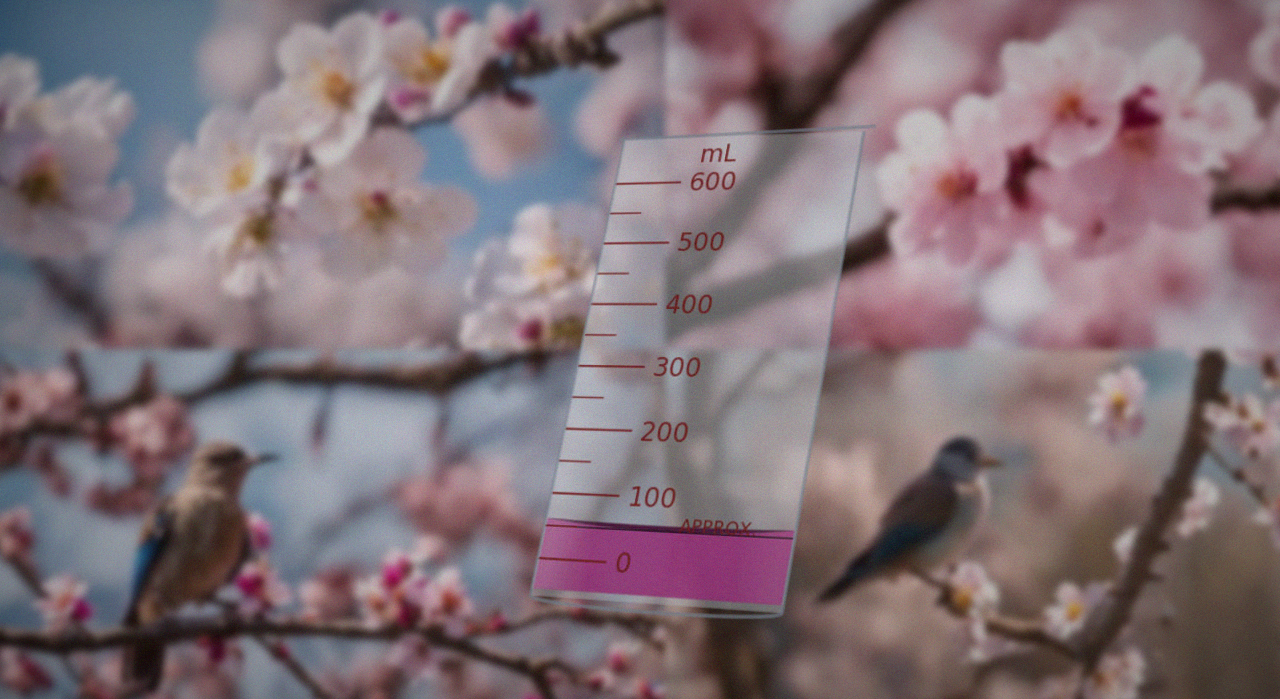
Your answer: 50 mL
